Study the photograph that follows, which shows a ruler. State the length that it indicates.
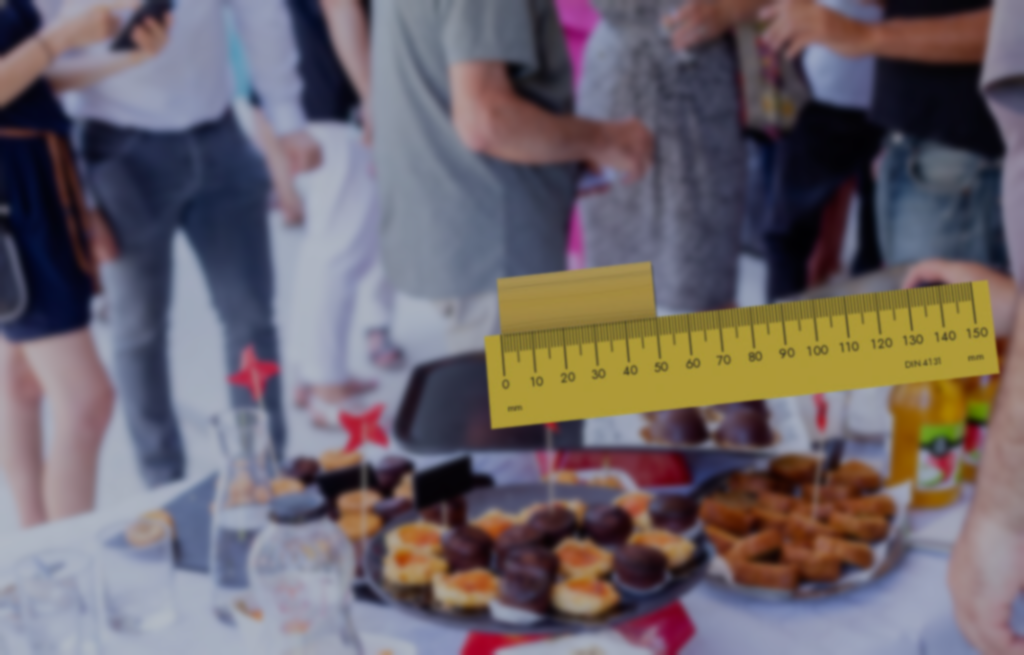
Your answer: 50 mm
